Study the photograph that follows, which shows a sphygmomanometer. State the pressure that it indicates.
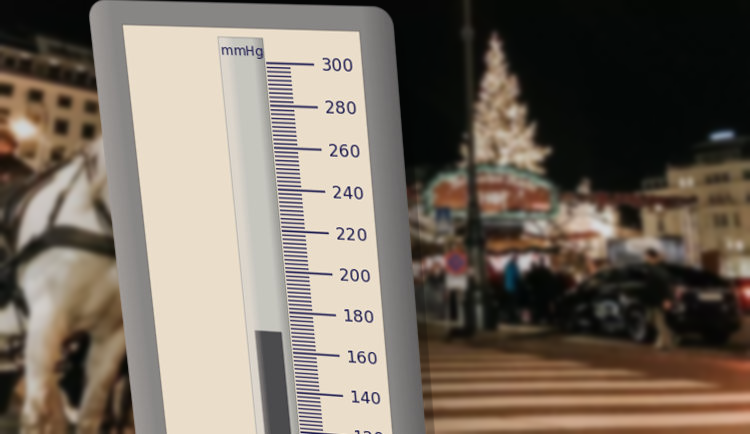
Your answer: 170 mmHg
